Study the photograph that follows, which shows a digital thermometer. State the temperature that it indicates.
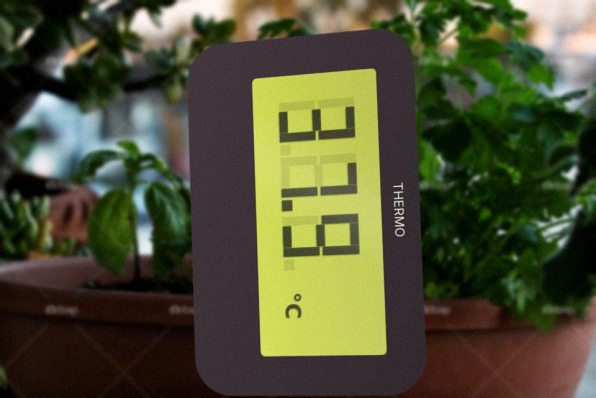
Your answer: 37.9 °C
